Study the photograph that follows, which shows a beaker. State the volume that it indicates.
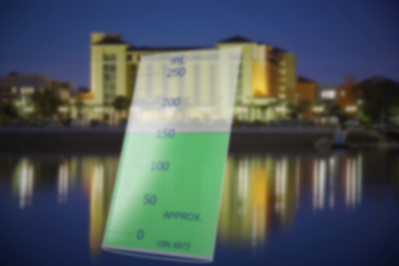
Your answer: 150 mL
